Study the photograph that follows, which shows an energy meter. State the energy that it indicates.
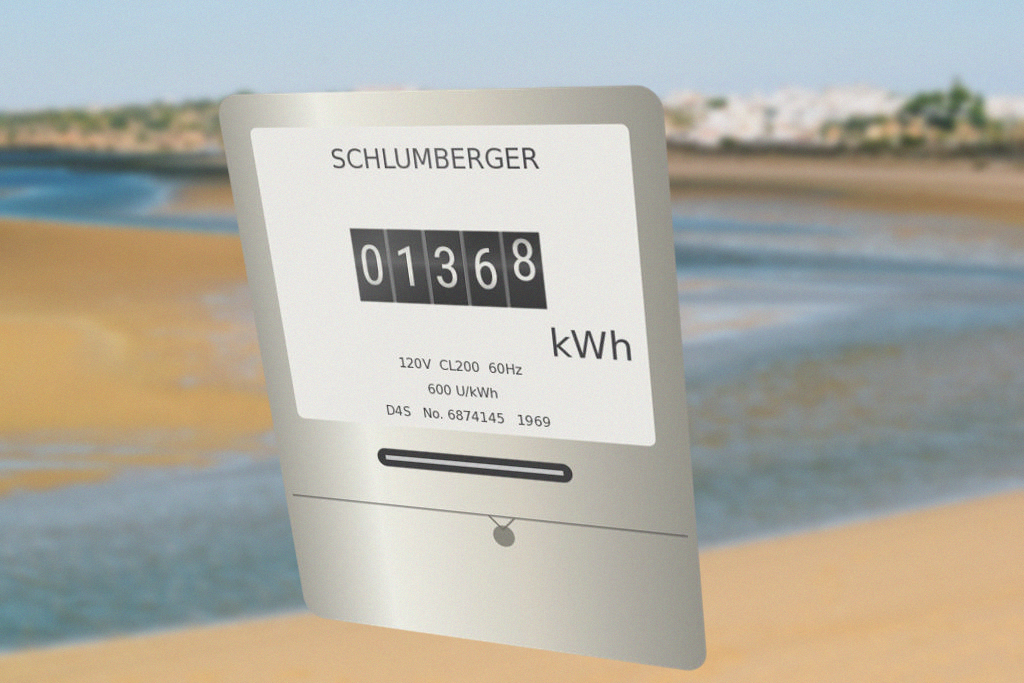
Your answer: 1368 kWh
